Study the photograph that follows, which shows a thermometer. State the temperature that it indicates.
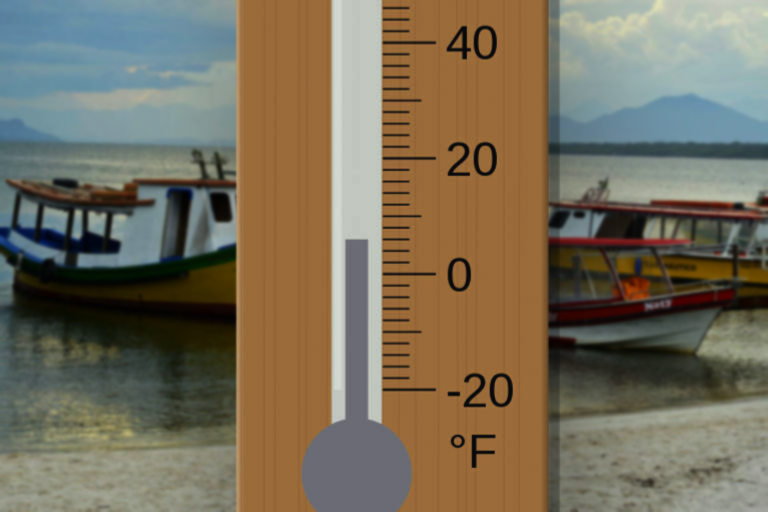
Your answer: 6 °F
